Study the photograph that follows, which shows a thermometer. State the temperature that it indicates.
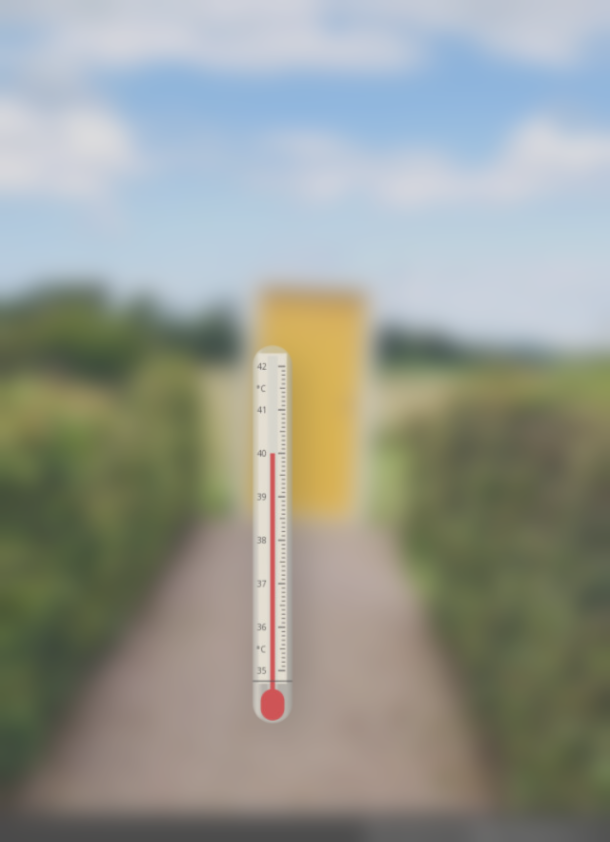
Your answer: 40 °C
